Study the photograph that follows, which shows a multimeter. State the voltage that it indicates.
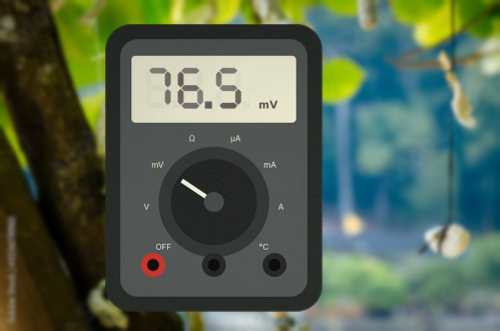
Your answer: 76.5 mV
